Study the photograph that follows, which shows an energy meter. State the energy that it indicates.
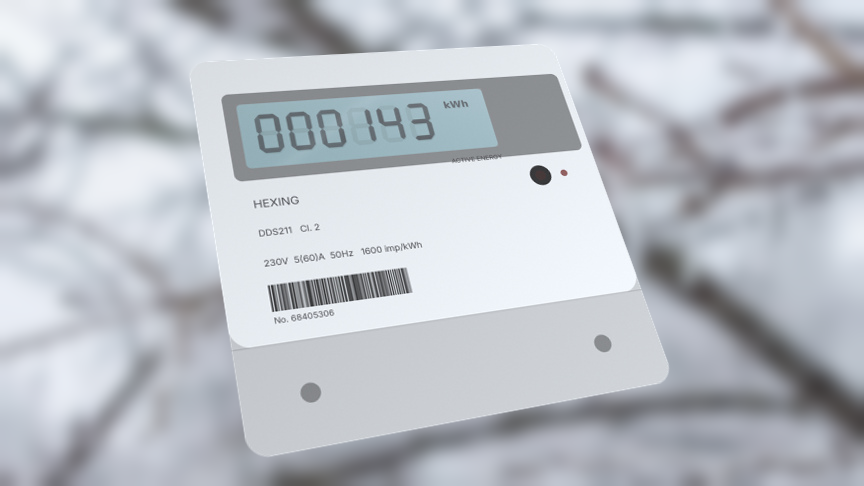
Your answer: 143 kWh
